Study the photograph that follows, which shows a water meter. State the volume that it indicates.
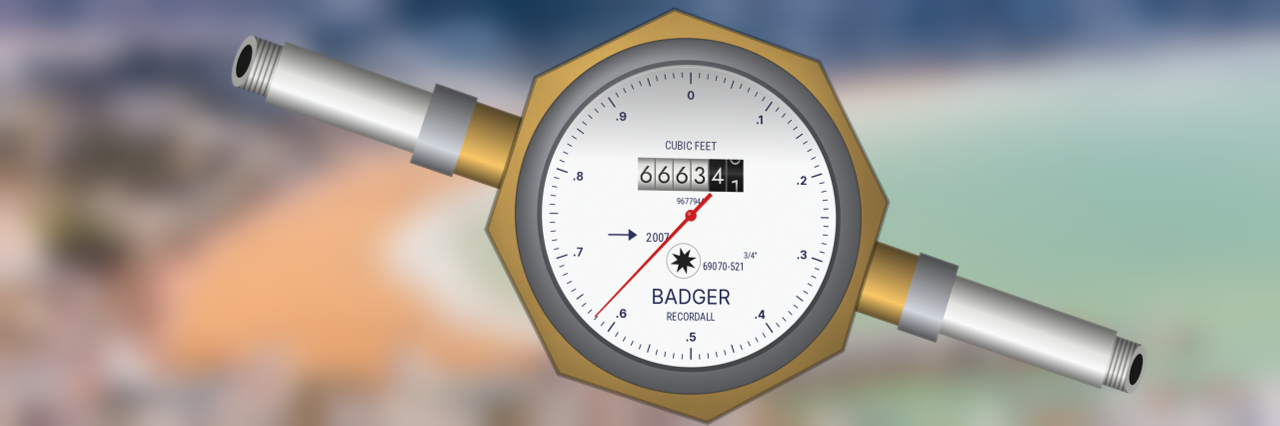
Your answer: 666340.62 ft³
